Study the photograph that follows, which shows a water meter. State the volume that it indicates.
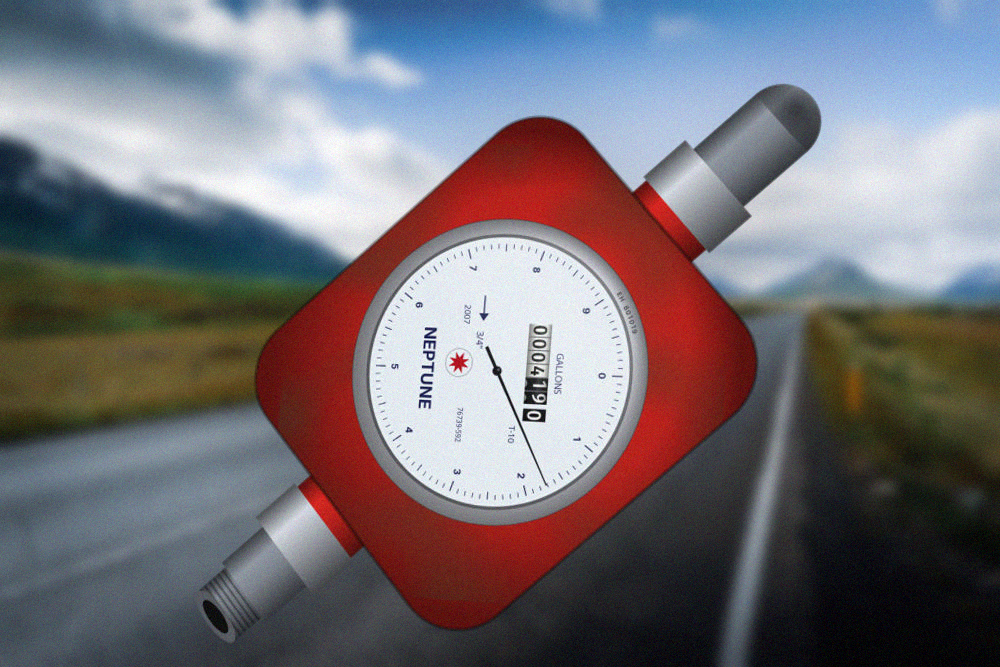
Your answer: 4191.7 gal
